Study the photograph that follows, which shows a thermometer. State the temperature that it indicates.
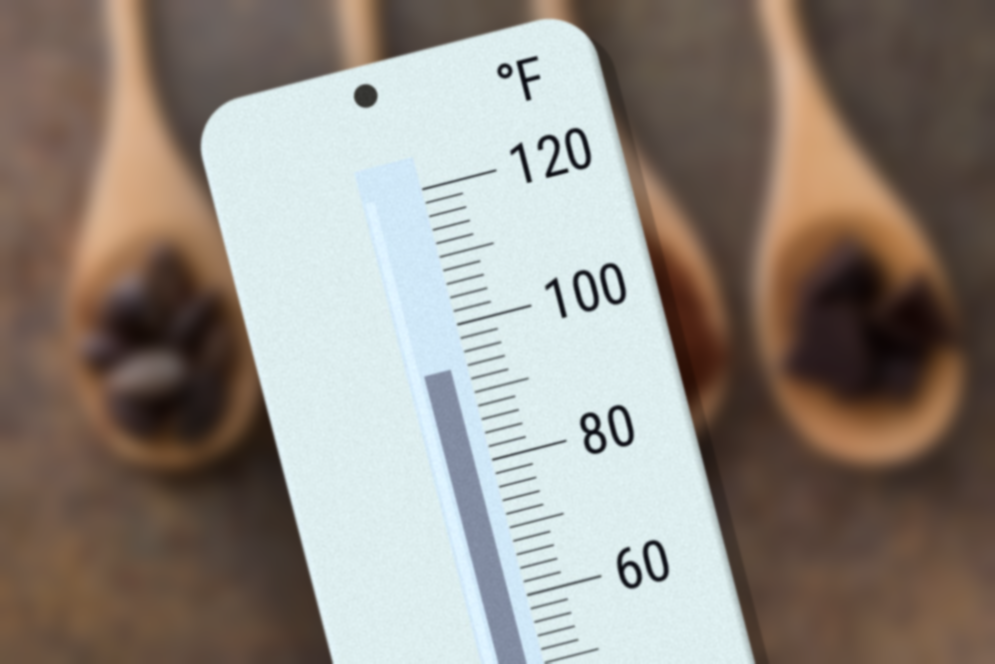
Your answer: 94 °F
